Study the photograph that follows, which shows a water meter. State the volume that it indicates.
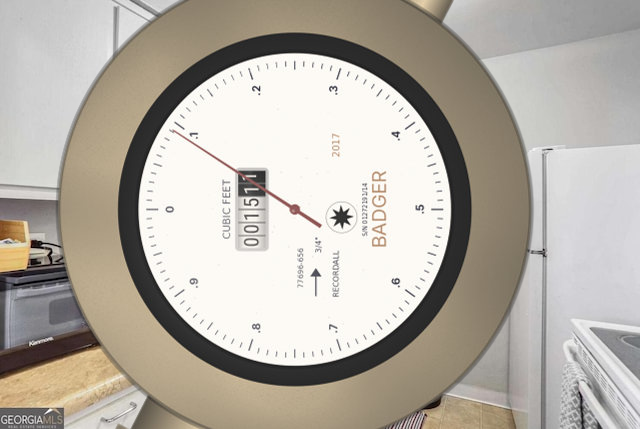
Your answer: 1511.09 ft³
